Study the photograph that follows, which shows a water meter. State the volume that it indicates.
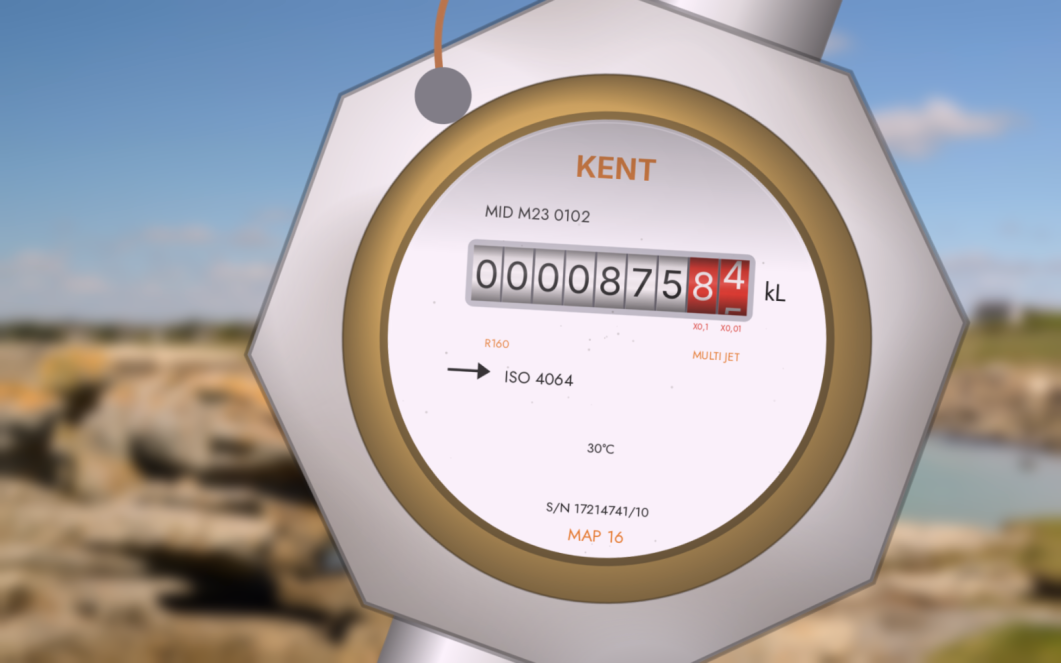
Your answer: 875.84 kL
